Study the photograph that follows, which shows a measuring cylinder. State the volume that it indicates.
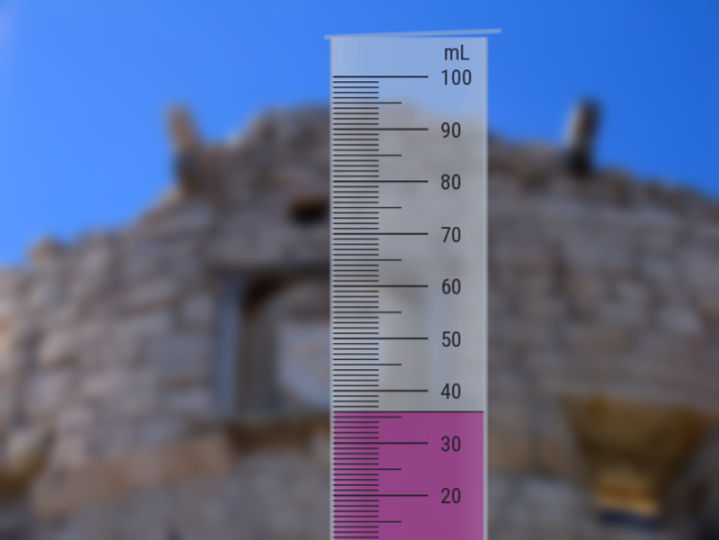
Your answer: 36 mL
